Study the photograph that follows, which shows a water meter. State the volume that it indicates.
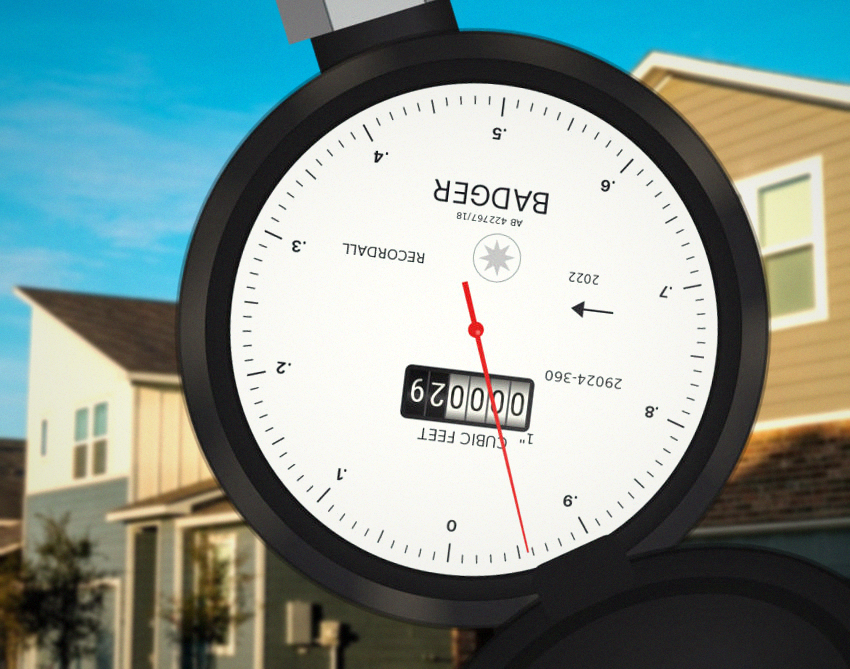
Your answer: 28.94 ft³
